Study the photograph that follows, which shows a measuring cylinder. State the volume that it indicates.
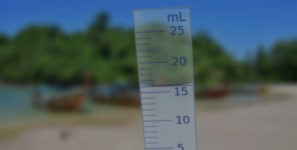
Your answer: 16 mL
